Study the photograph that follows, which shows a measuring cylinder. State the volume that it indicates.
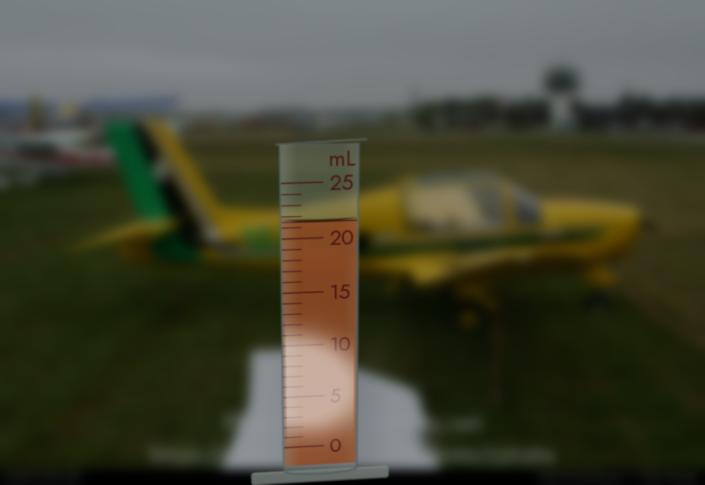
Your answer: 21.5 mL
